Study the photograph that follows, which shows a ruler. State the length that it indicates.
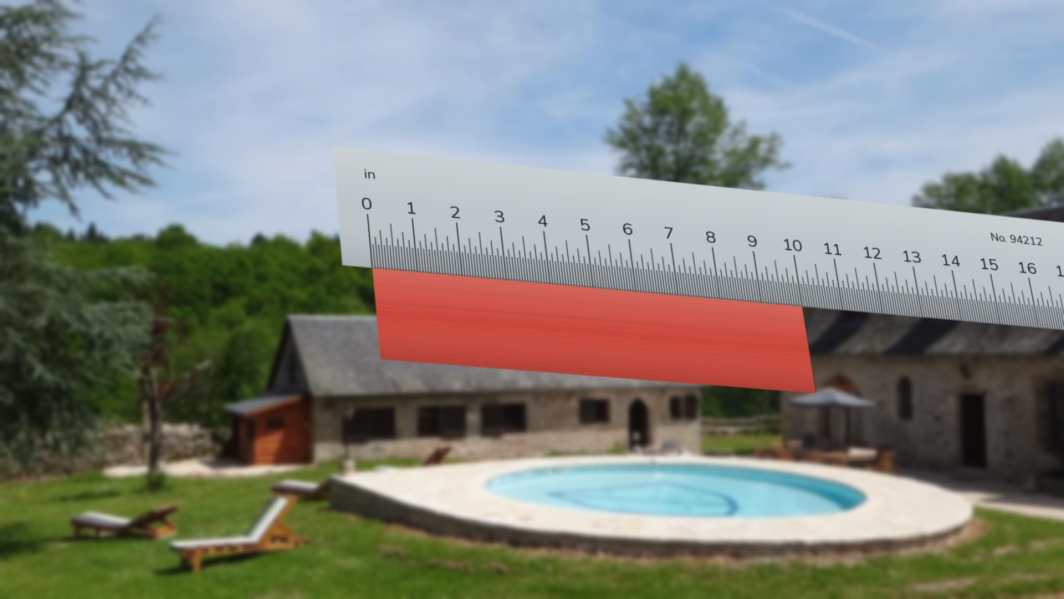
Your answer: 10 in
